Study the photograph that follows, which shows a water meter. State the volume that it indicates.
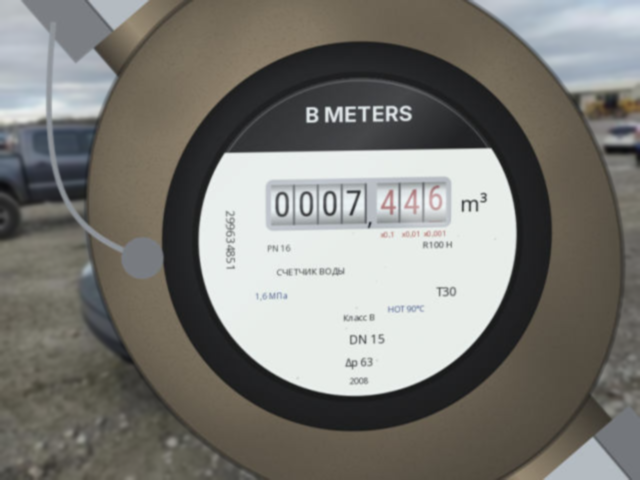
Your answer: 7.446 m³
